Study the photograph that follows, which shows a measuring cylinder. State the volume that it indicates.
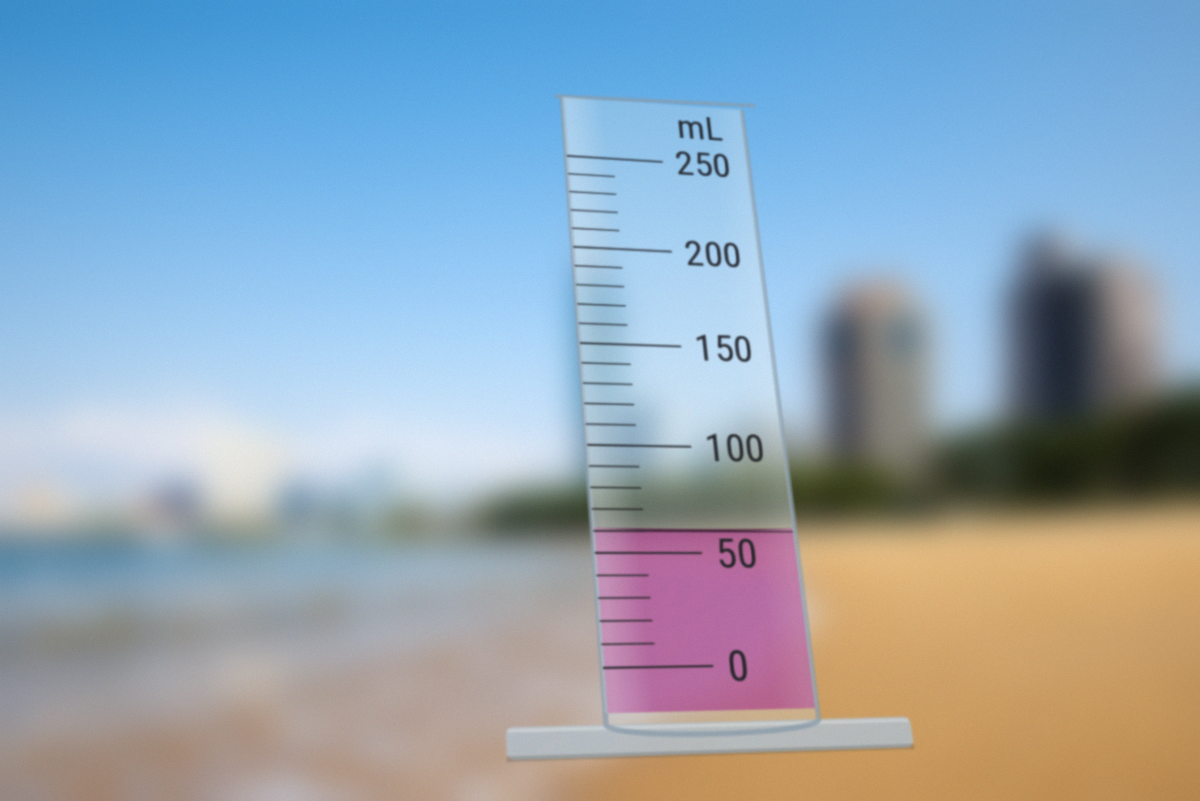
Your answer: 60 mL
